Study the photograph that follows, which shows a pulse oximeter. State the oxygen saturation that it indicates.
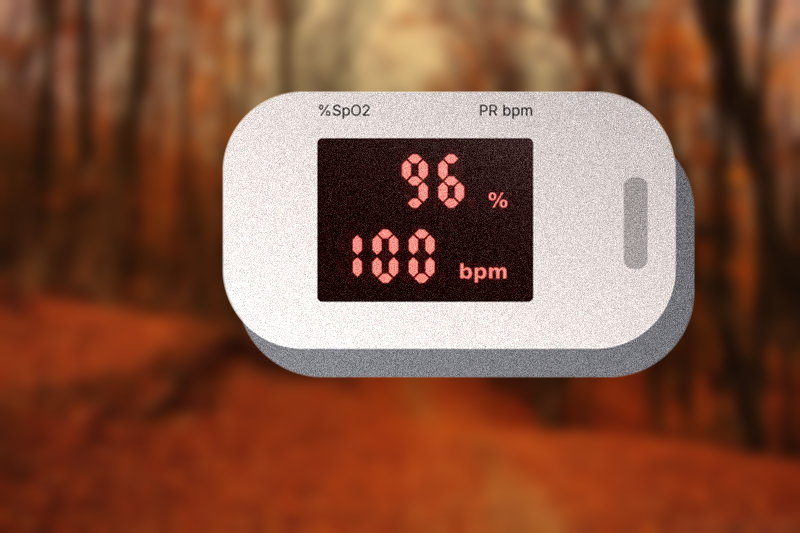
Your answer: 96 %
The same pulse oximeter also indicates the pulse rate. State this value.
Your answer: 100 bpm
